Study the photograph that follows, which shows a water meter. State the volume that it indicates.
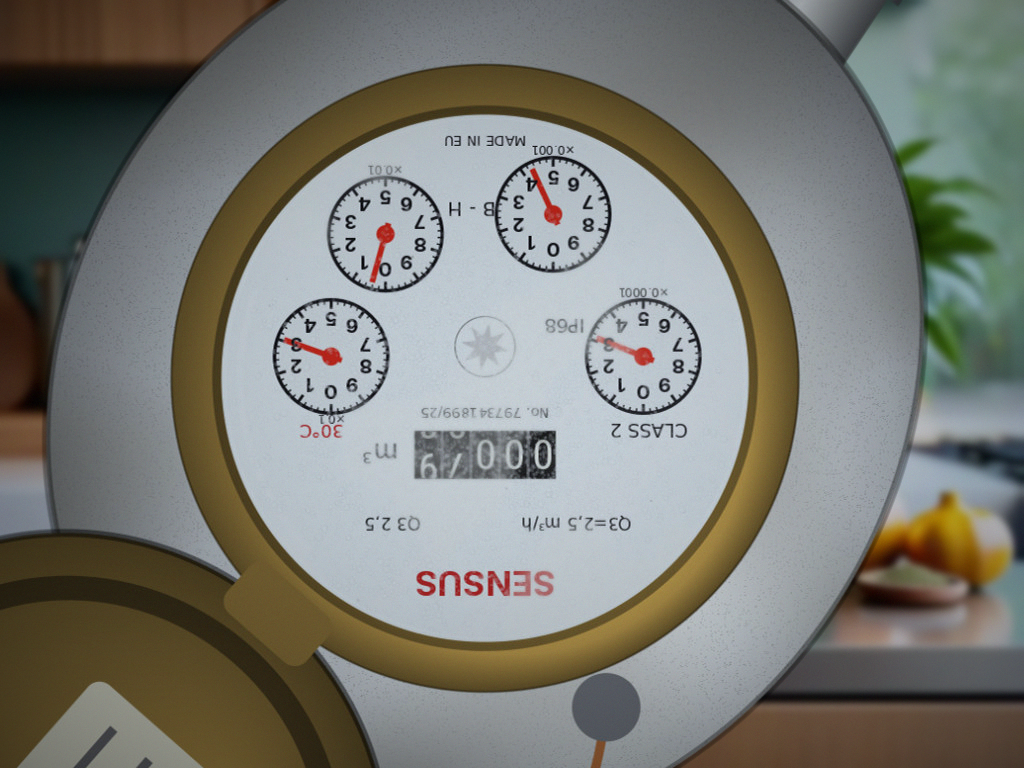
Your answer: 79.3043 m³
